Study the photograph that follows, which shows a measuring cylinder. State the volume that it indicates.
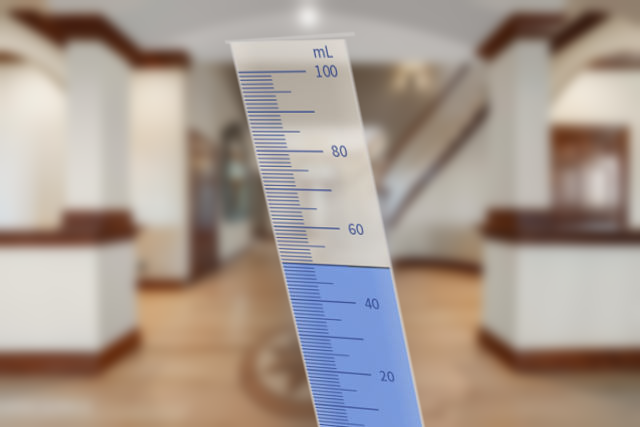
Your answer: 50 mL
